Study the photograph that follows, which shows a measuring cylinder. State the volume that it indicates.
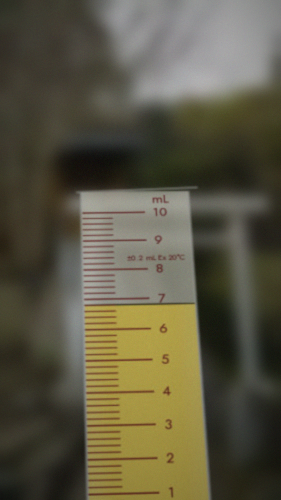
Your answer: 6.8 mL
